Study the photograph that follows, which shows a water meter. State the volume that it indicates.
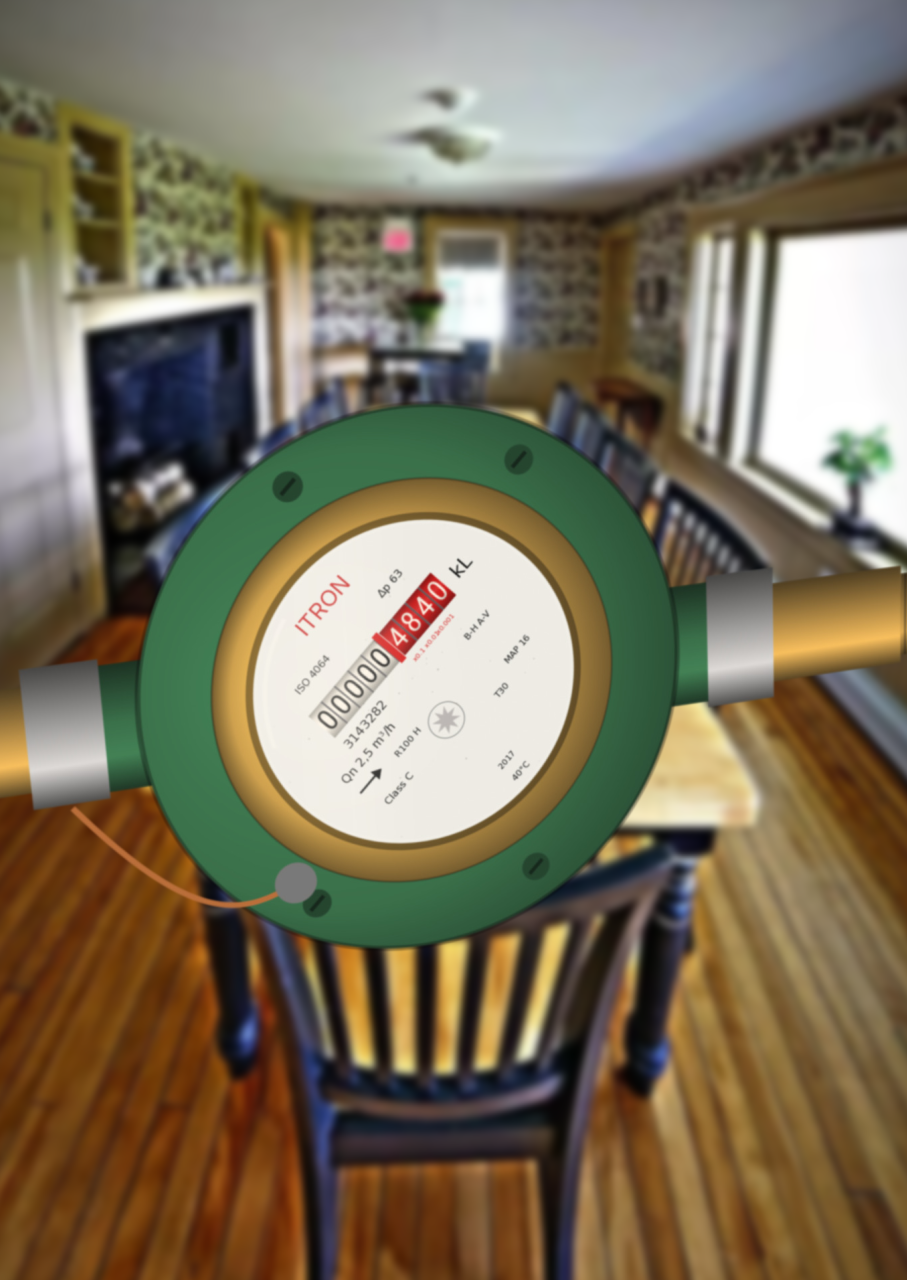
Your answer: 0.4840 kL
